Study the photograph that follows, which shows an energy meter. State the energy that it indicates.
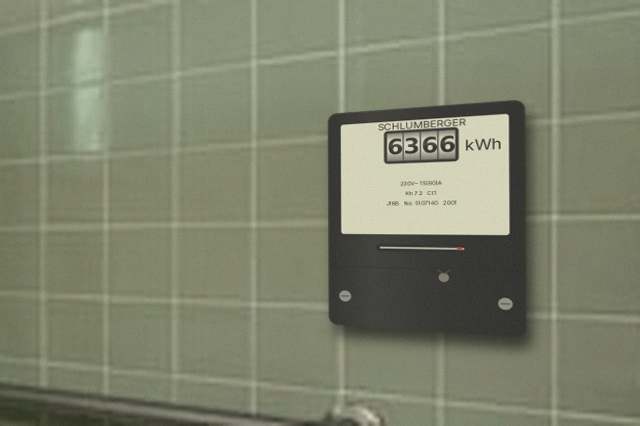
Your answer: 6366 kWh
